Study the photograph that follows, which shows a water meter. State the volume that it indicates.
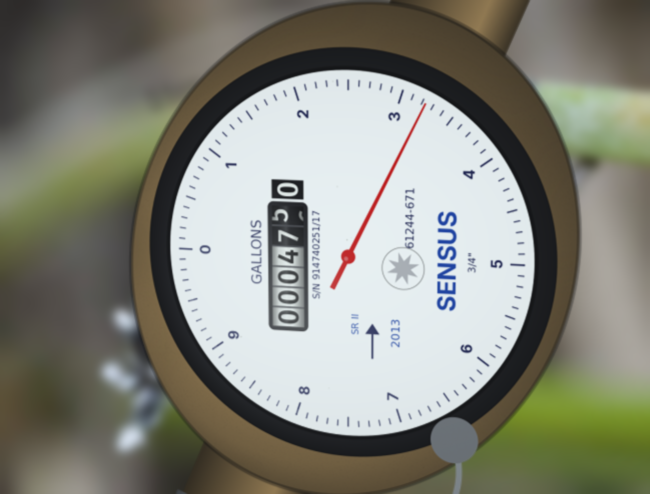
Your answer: 4753.2 gal
